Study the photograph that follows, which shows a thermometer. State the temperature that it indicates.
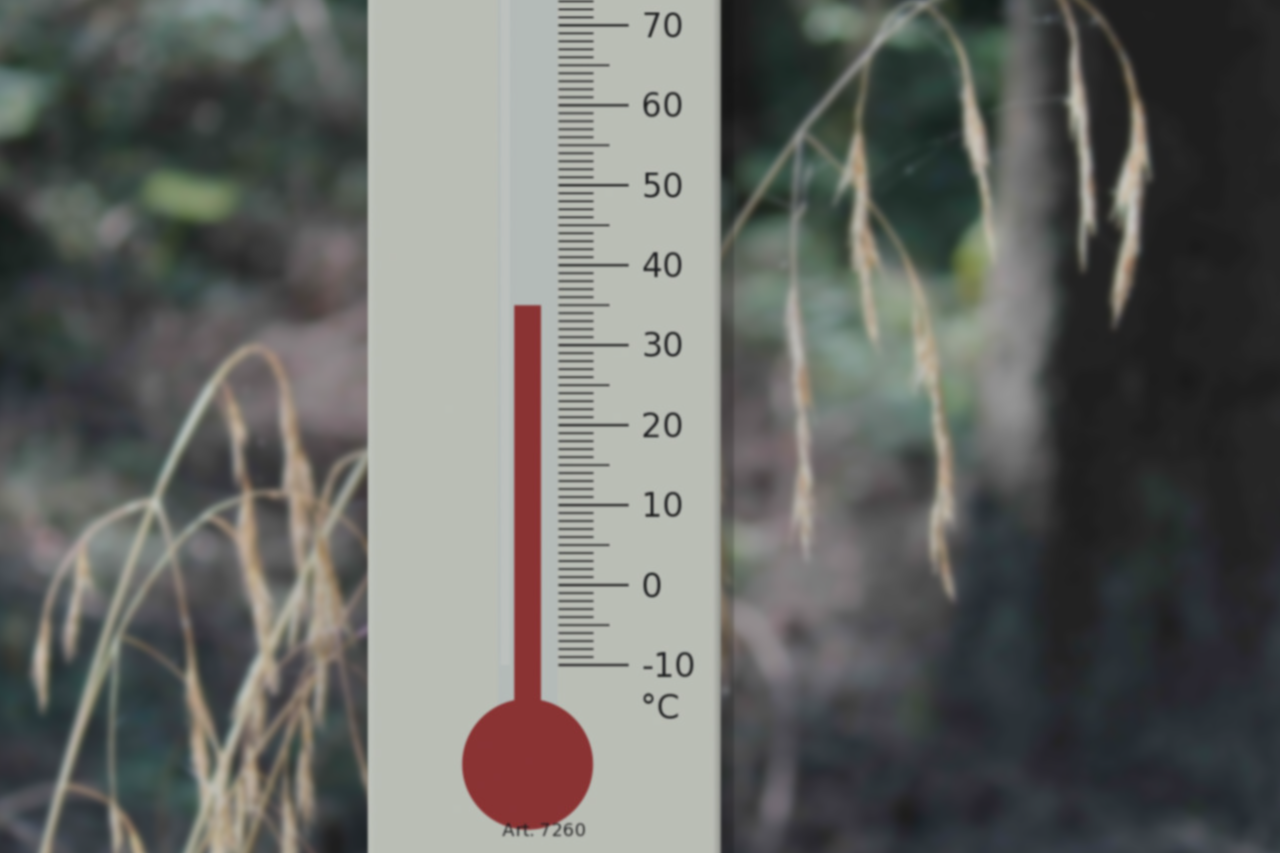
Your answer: 35 °C
